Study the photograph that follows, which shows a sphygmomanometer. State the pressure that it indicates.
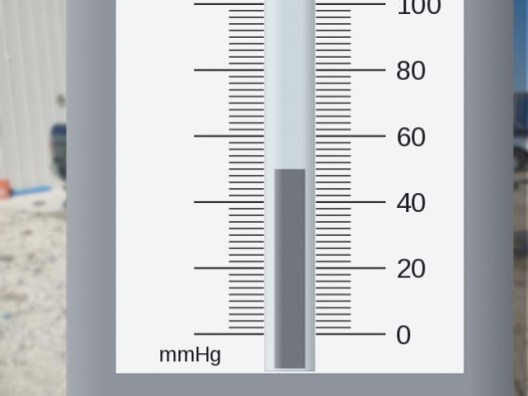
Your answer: 50 mmHg
